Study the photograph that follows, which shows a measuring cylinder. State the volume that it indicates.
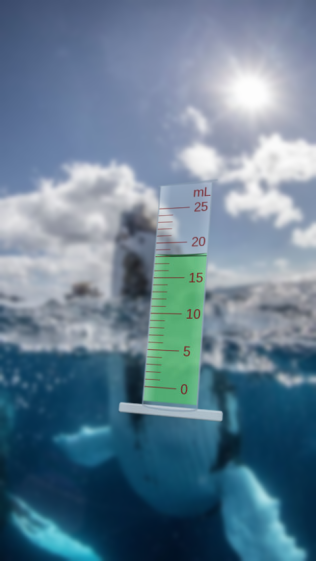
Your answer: 18 mL
